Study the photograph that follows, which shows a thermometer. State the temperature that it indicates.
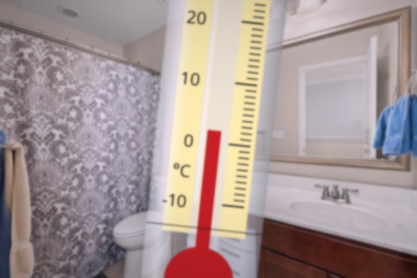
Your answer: 2 °C
